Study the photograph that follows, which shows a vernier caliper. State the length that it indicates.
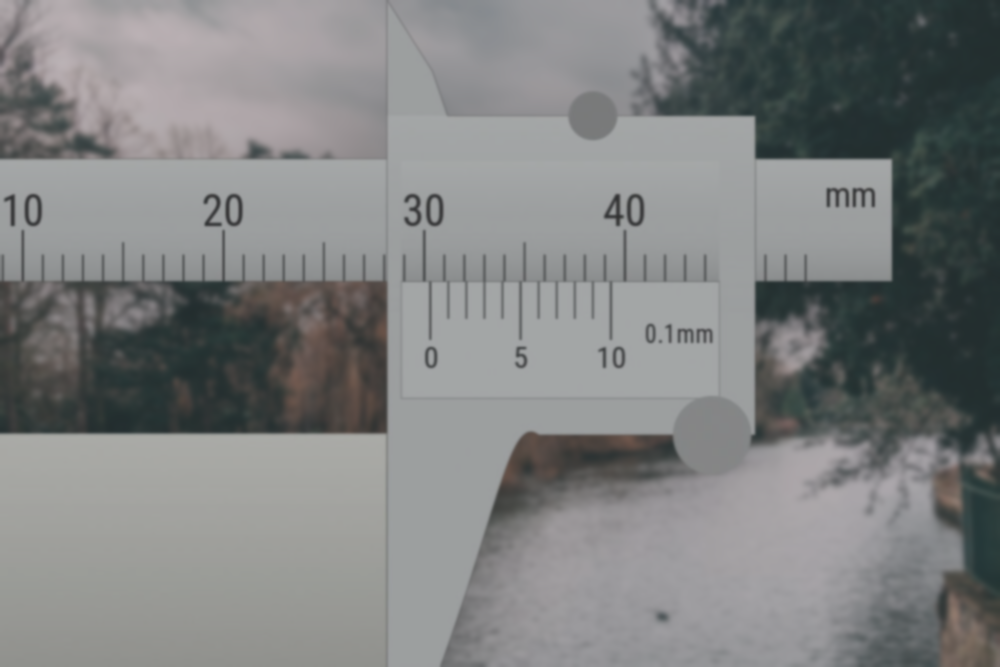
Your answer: 30.3 mm
